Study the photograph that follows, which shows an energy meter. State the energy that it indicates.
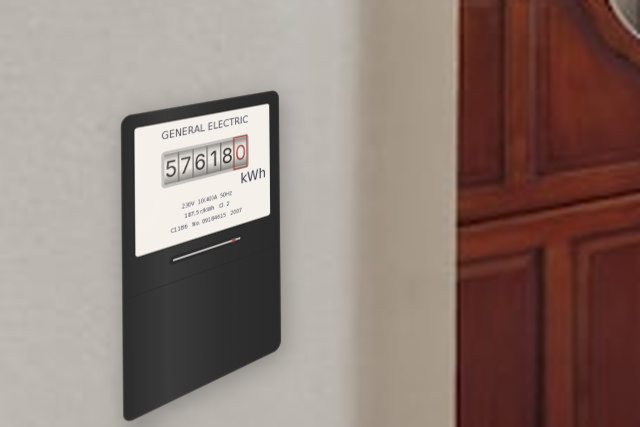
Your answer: 57618.0 kWh
